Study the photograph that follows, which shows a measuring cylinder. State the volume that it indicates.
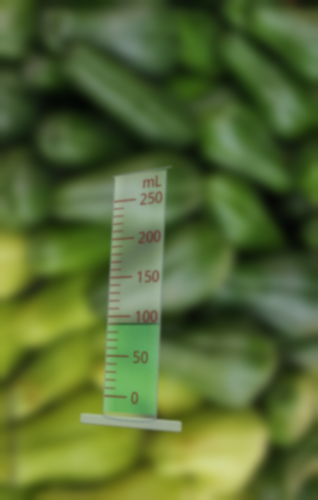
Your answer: 90 mL
